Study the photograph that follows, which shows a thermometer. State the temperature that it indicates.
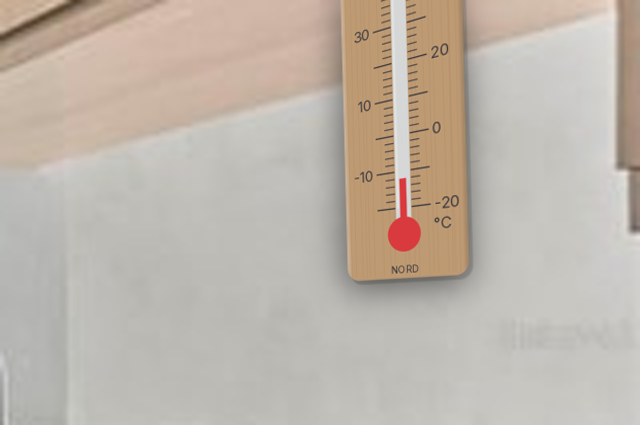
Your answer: -12 °C
